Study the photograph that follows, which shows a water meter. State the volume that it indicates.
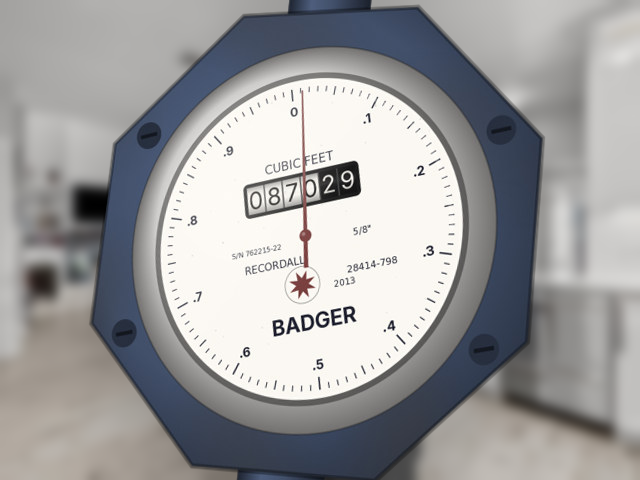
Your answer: 87029.01 ft³
